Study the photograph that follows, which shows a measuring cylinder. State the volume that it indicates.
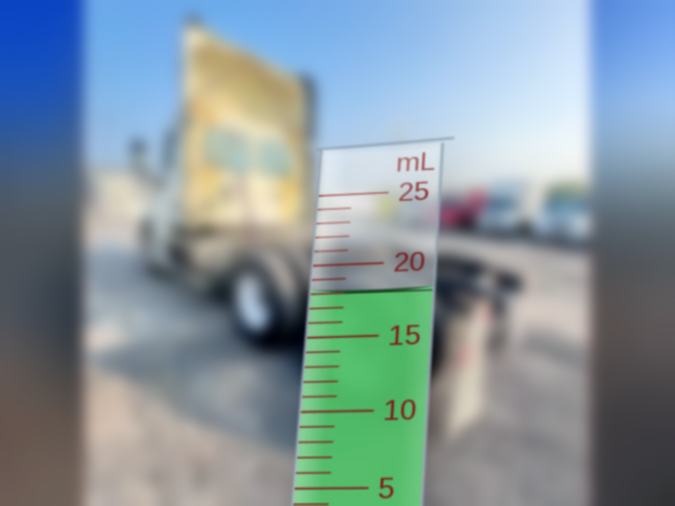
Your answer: 18 mL
